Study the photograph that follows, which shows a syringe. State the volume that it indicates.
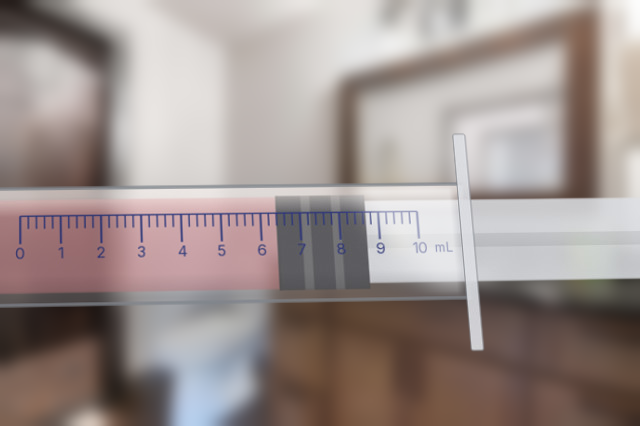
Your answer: 6.4 mL
